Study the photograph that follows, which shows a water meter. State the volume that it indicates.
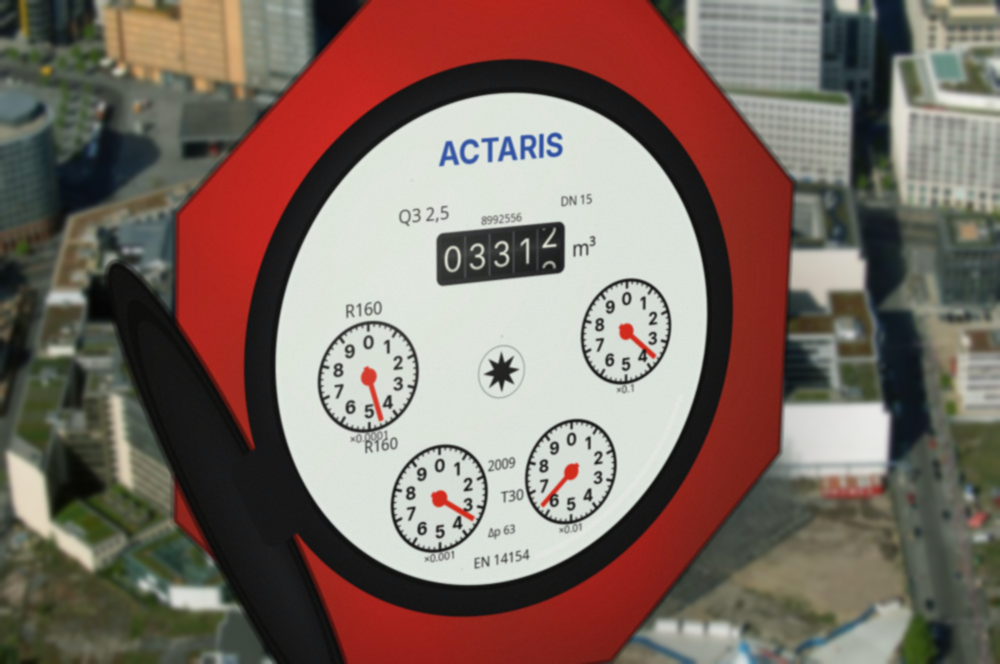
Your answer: 3312.3634 m³
